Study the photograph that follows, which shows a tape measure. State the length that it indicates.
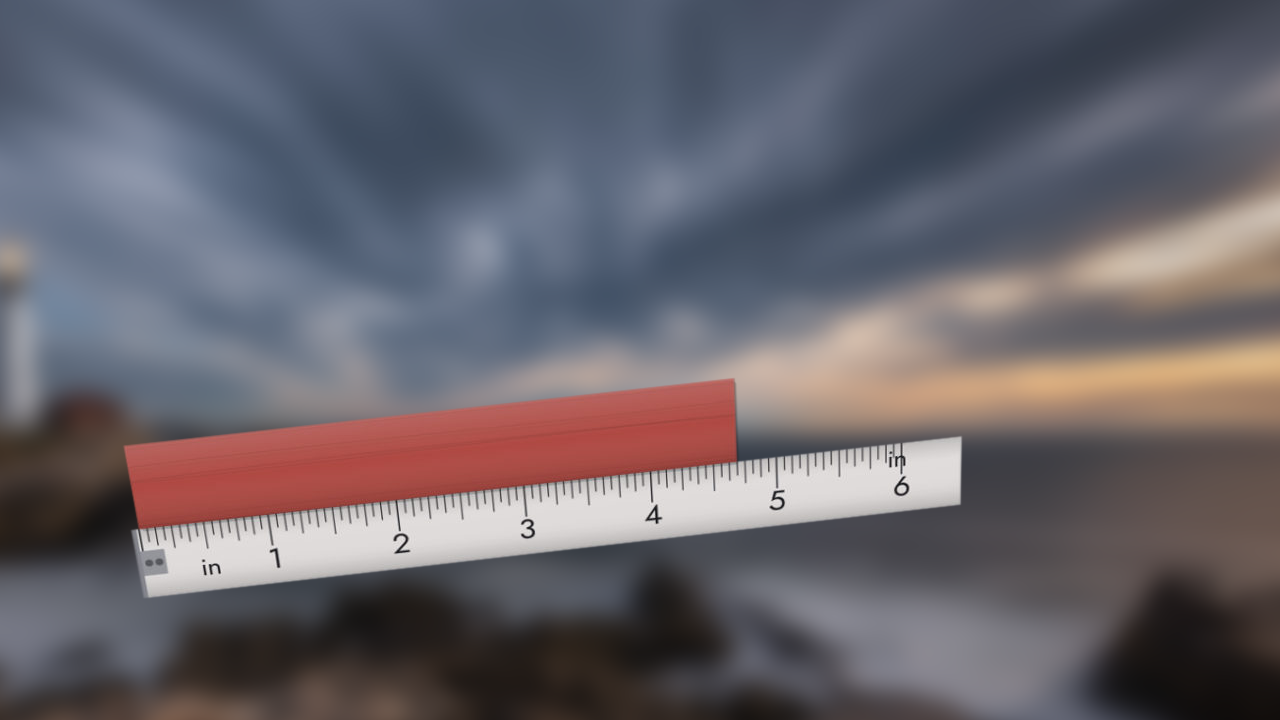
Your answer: 4.6875 in
